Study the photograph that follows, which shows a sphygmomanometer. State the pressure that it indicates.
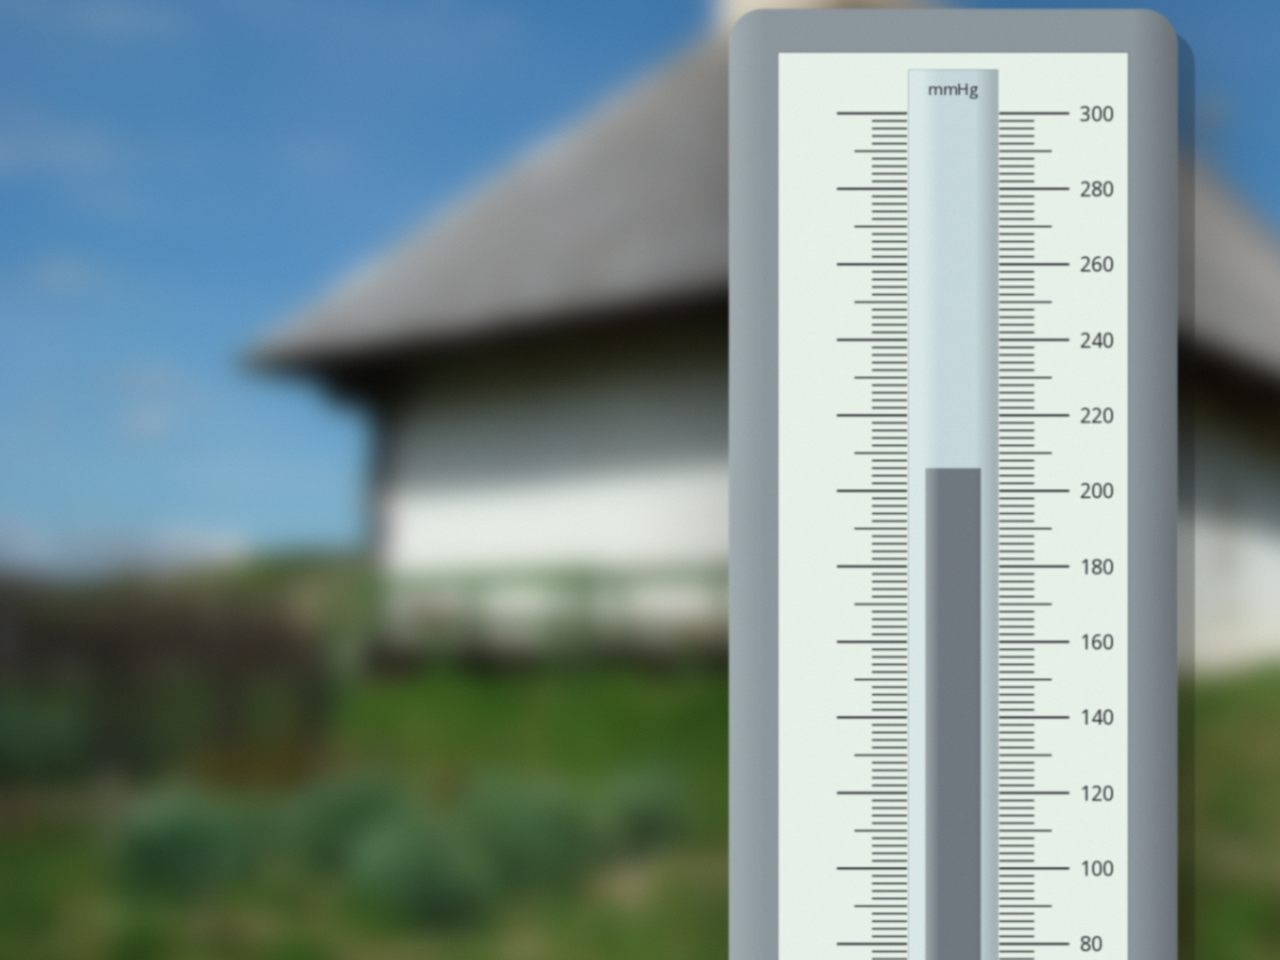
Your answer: 206 mmHg
